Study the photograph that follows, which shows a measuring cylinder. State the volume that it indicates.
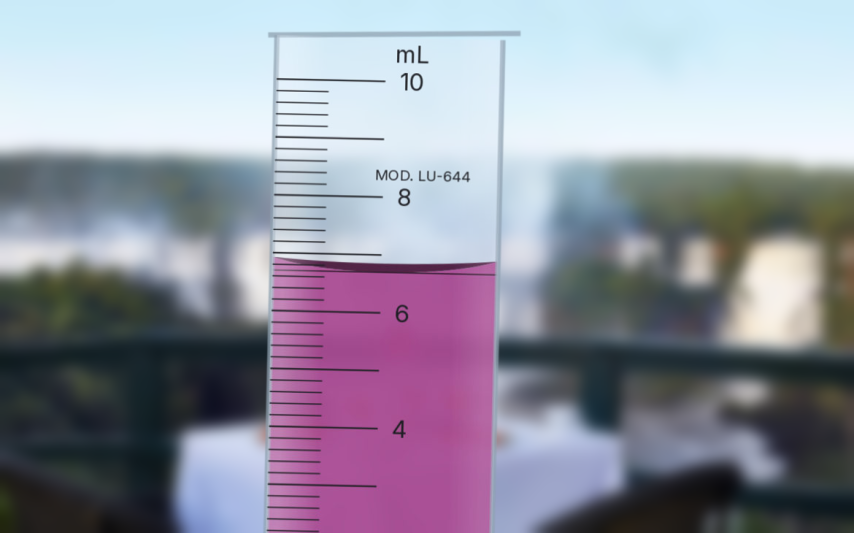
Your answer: 6.7 mL
